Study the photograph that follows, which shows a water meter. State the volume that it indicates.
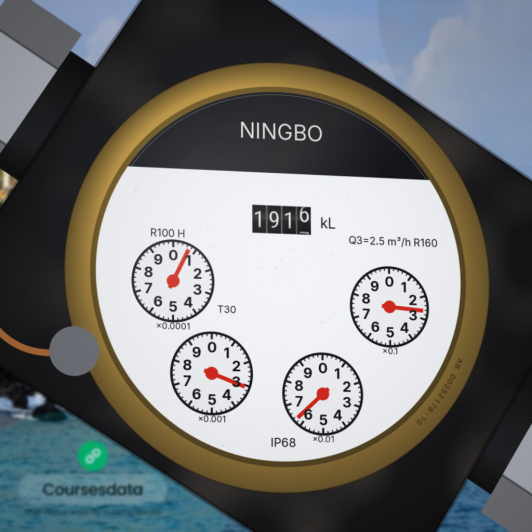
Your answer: 1916.2630 kL
